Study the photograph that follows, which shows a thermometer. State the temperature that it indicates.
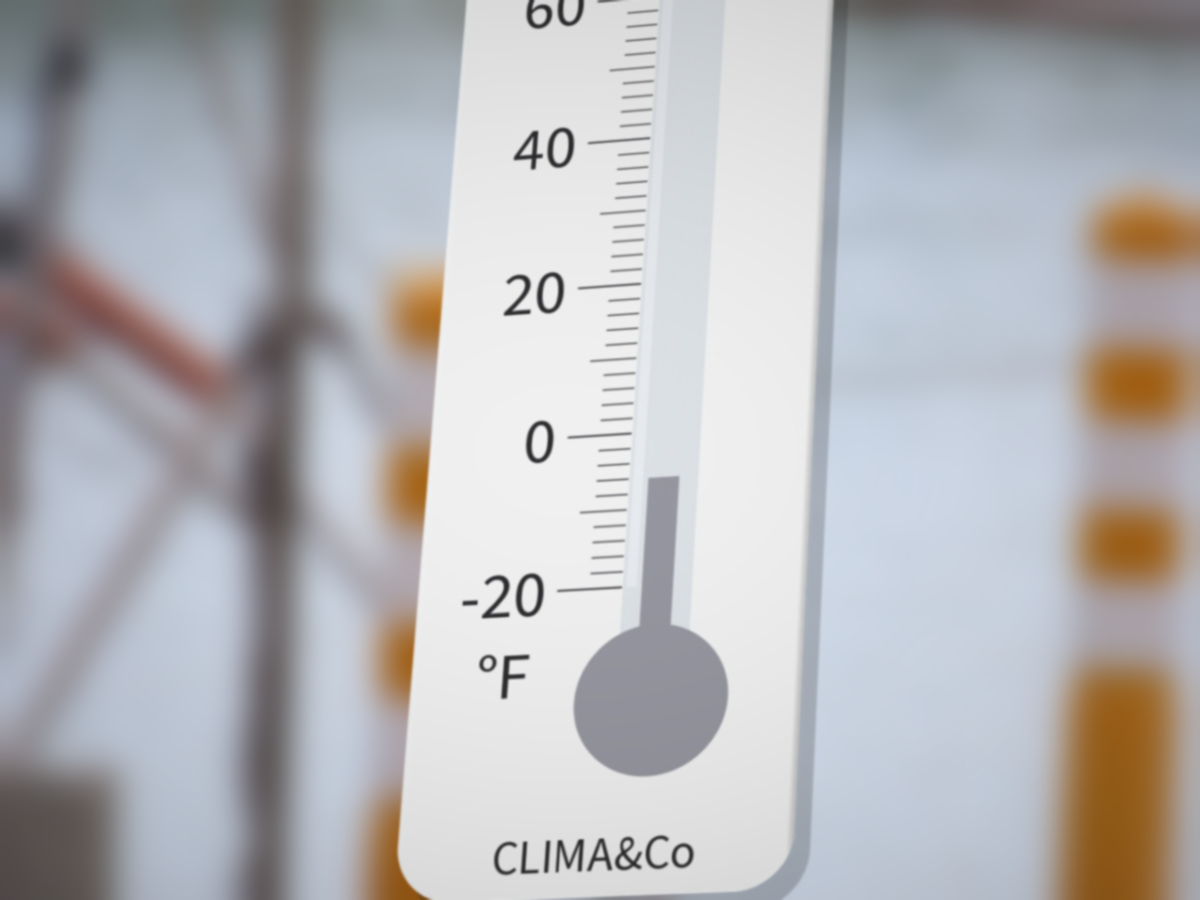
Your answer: -6 °F
